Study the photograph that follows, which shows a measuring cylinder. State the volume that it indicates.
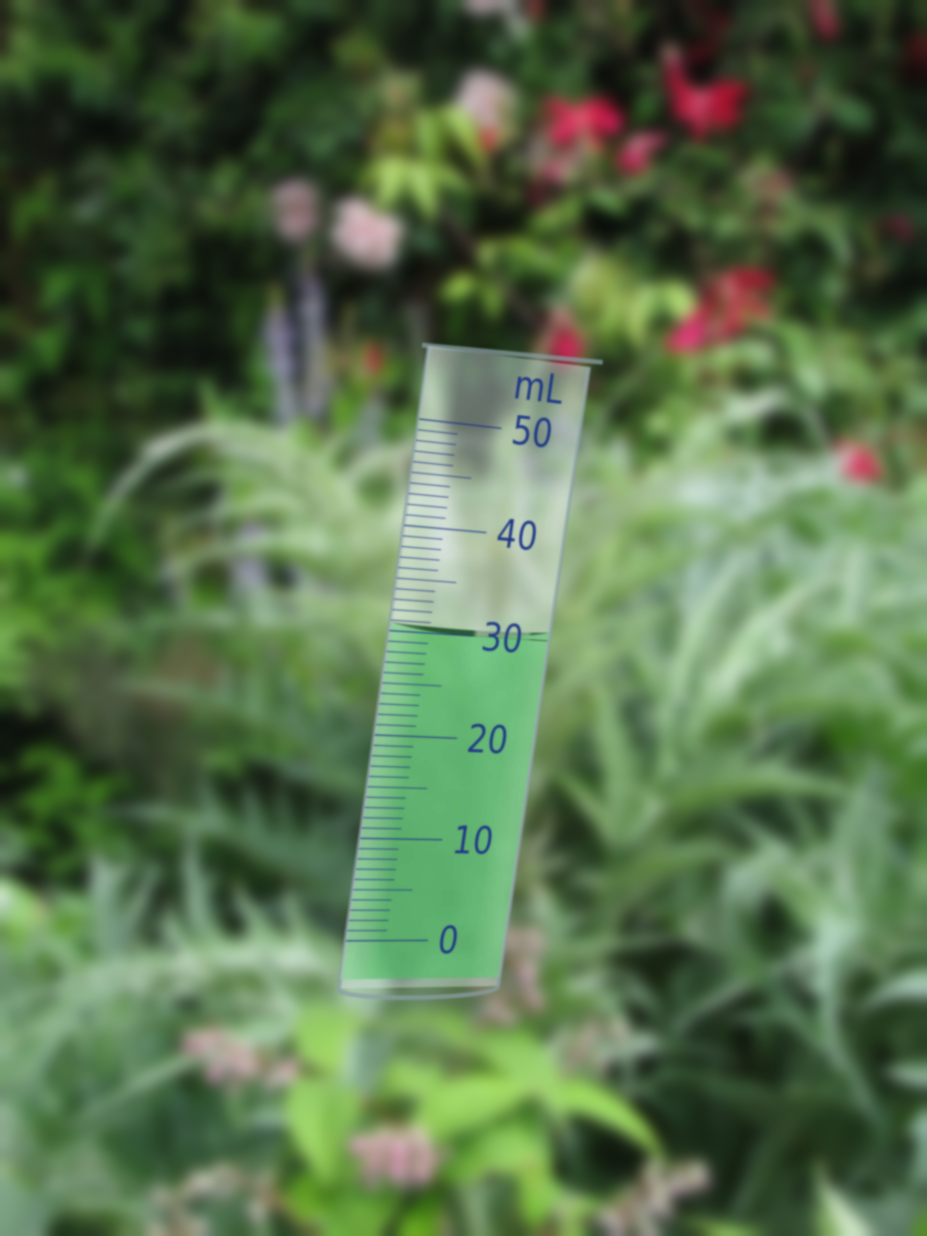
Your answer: 30 mL
